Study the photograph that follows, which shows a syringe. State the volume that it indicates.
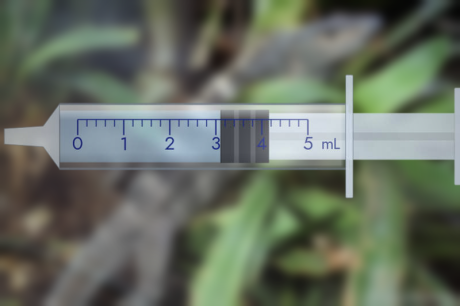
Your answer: 3.1 mL
